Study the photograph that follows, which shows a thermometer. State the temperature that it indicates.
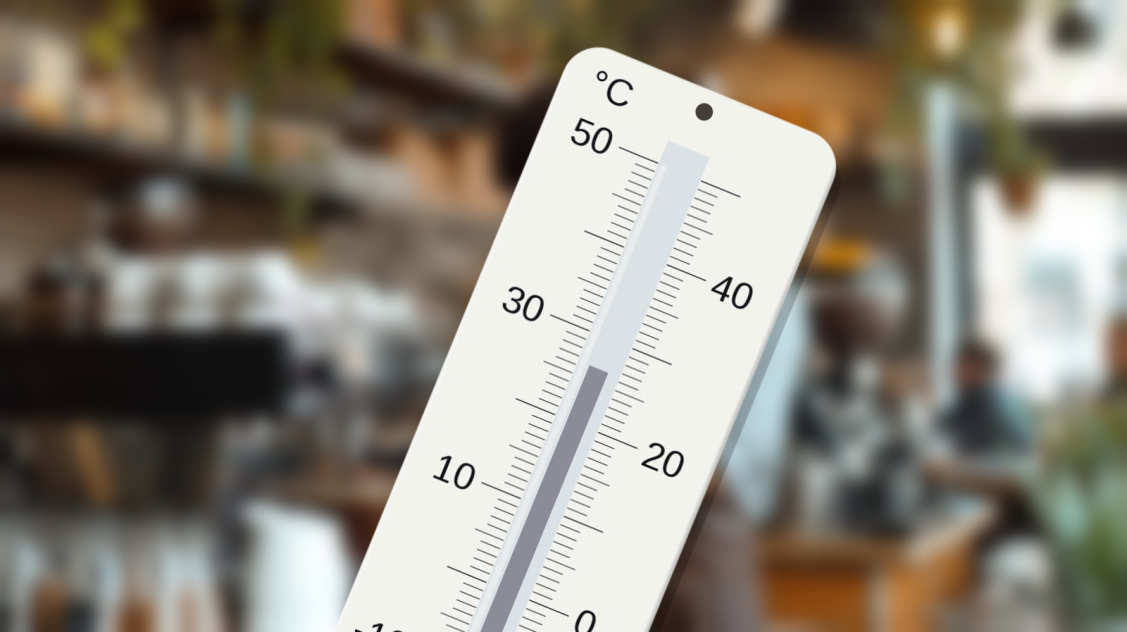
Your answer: 26.5 °C
